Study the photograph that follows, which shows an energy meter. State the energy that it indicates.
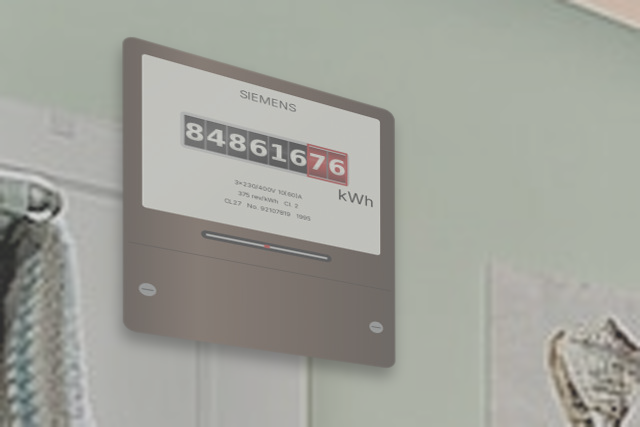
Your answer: 848616.76 kWh
